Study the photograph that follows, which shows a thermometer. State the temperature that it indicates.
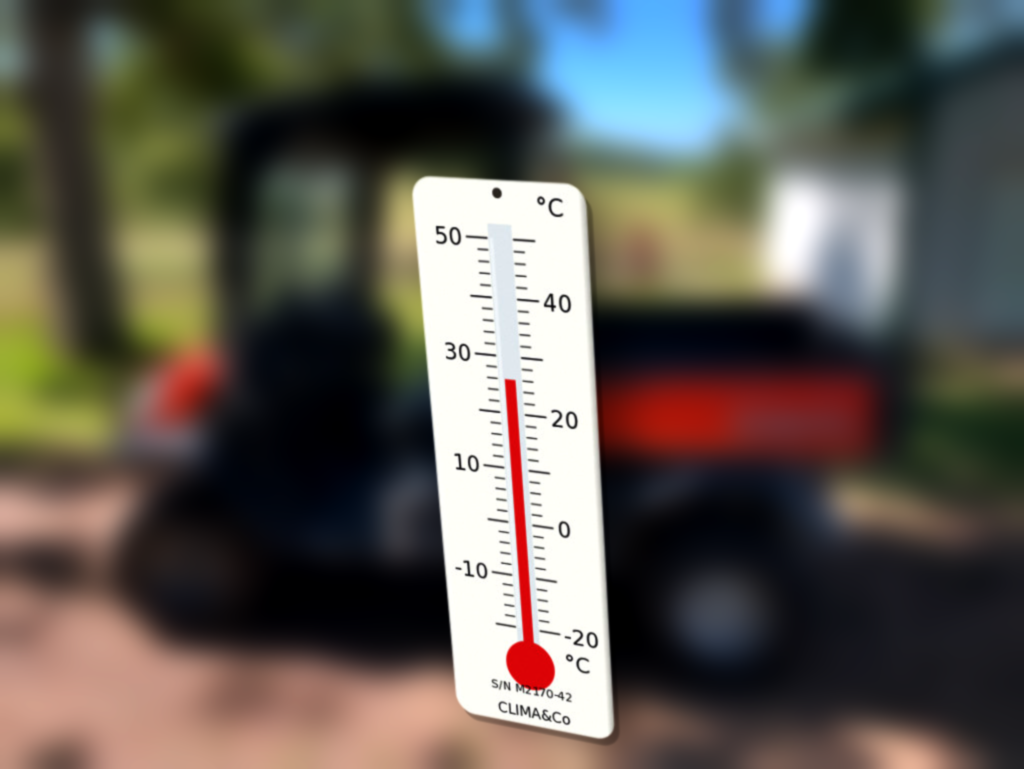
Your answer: 26 °C
